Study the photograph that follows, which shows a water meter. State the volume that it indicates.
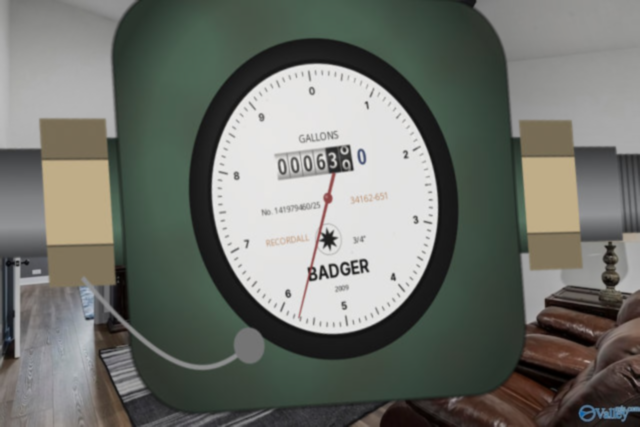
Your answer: 6385.7 gal
